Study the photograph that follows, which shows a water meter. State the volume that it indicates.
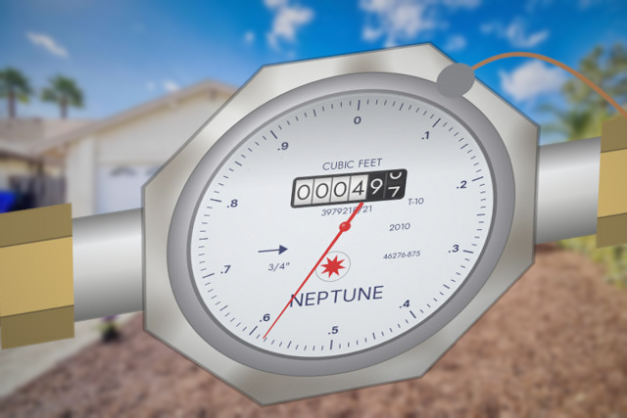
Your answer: 496.58 ft³
